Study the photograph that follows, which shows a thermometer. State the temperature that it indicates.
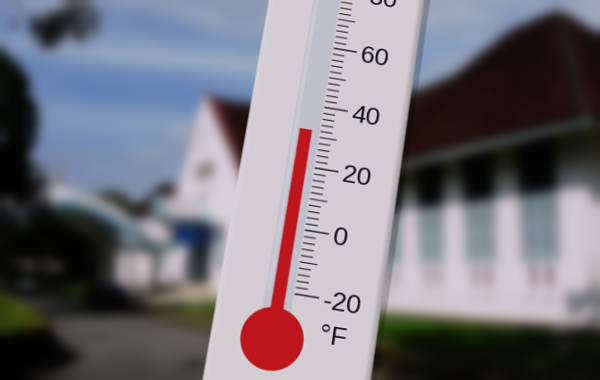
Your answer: 32 °F
